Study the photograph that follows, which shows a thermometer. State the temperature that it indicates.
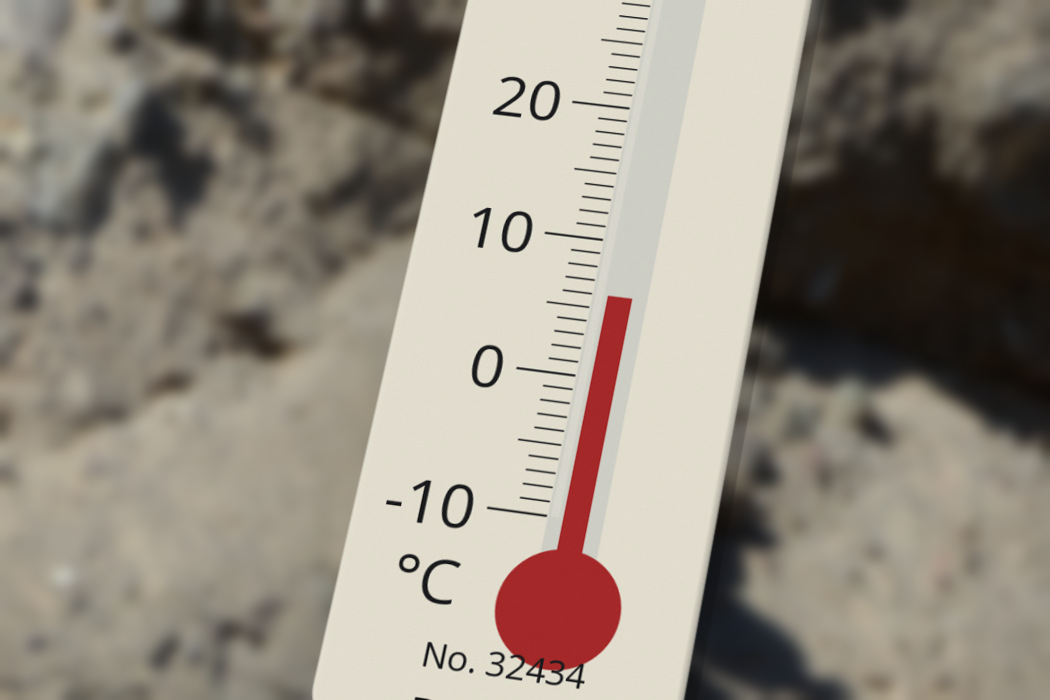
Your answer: 6 °C
